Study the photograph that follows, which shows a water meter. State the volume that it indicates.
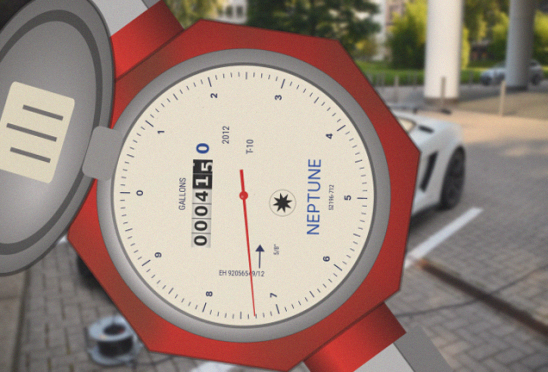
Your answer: 4147.3 gal
